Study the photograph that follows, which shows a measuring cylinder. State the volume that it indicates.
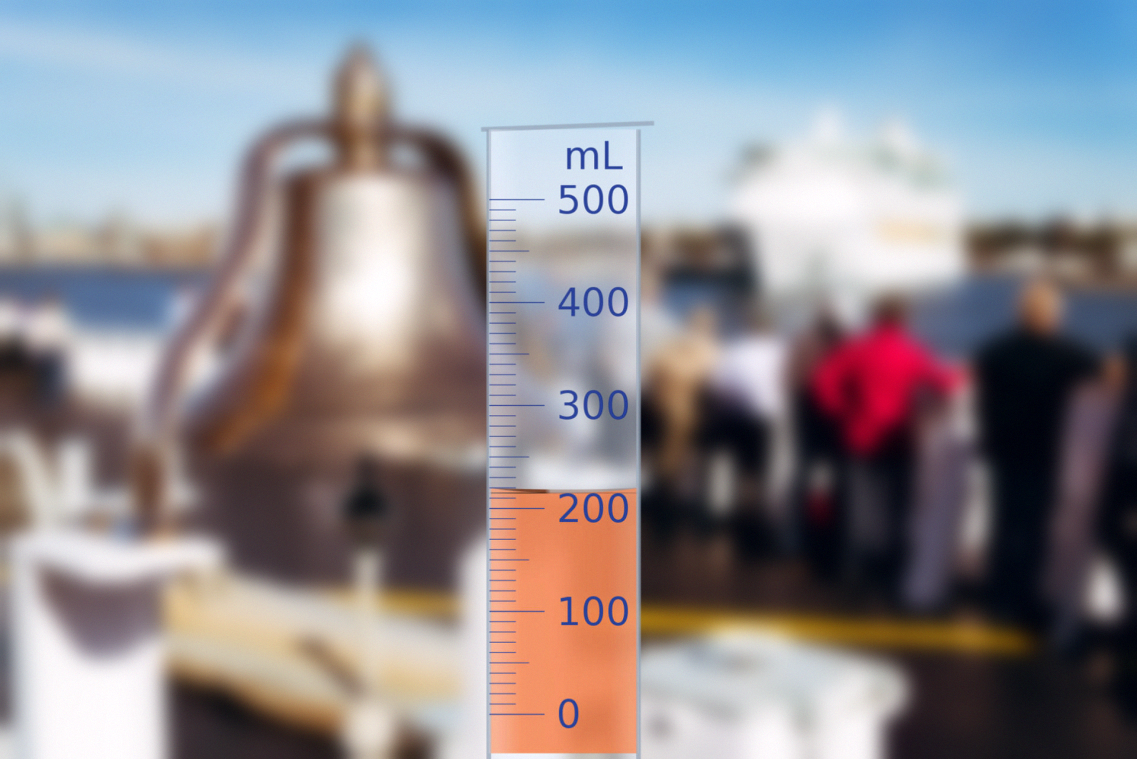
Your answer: 215 mL
